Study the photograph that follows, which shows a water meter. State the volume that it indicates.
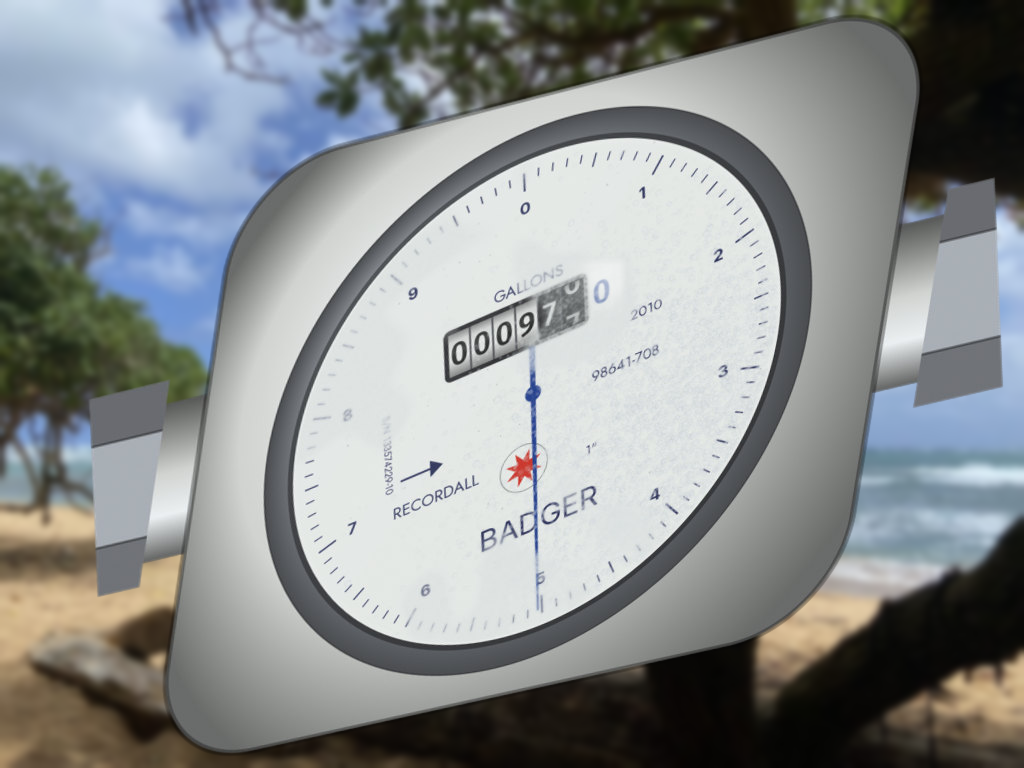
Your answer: 9765.0 gal
